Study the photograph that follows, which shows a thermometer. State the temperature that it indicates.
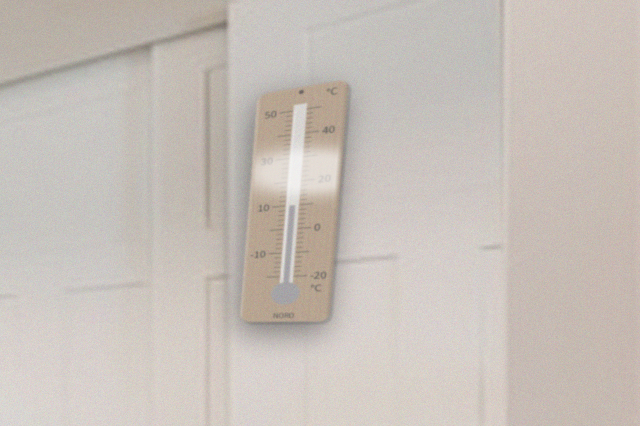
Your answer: 10 °C
